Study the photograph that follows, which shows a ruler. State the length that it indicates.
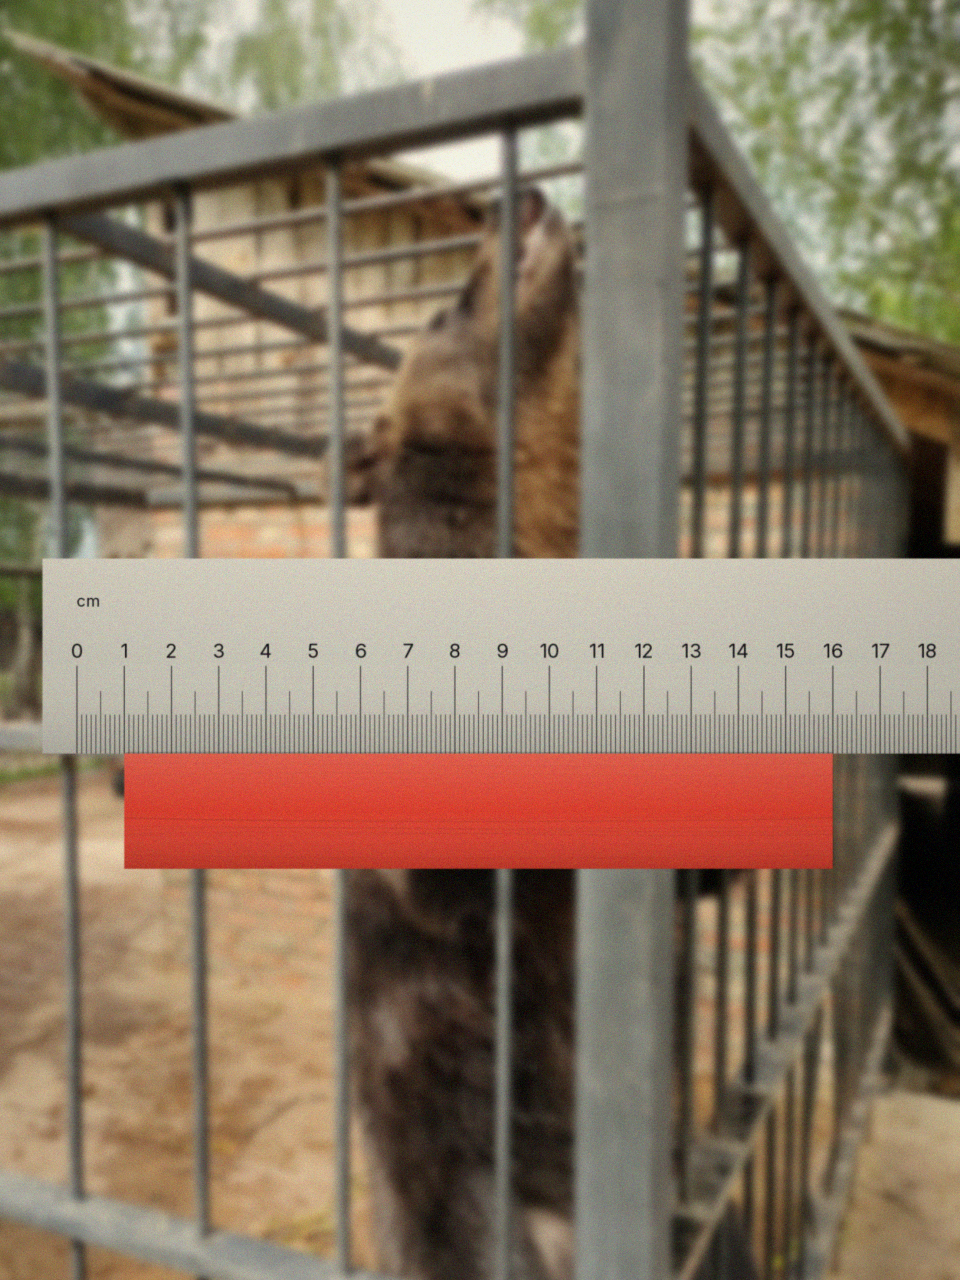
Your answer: 15 cm
